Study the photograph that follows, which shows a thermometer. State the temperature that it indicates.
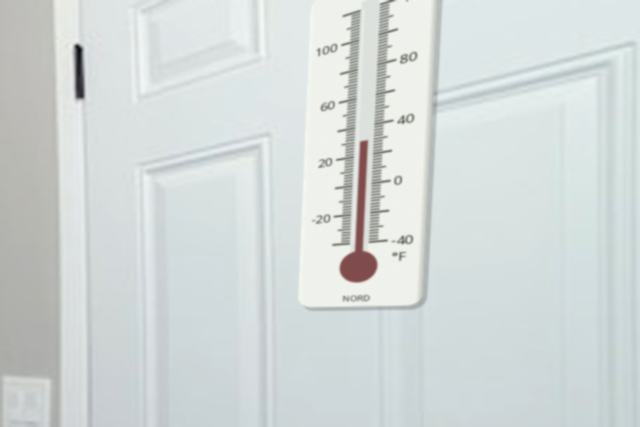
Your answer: 30 °F
